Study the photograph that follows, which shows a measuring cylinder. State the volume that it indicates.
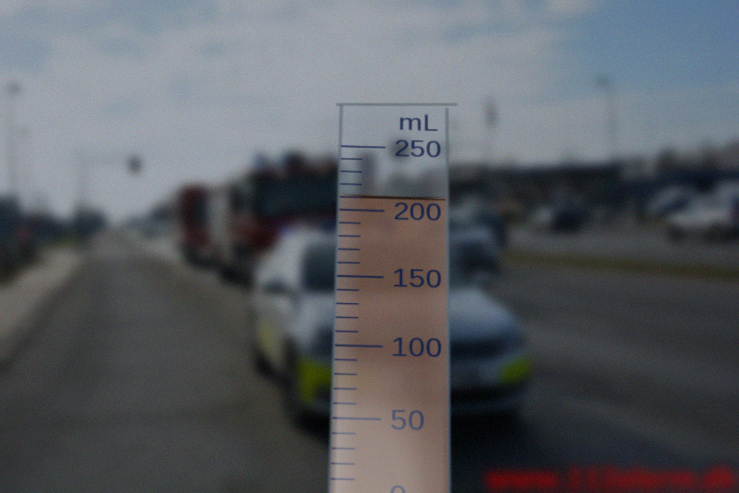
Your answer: 210 mL
